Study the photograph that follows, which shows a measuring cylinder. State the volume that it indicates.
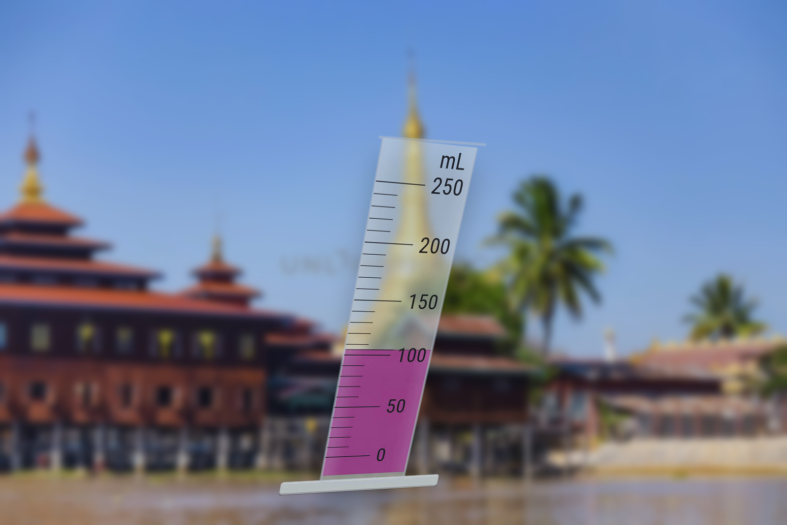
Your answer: 105 mL
